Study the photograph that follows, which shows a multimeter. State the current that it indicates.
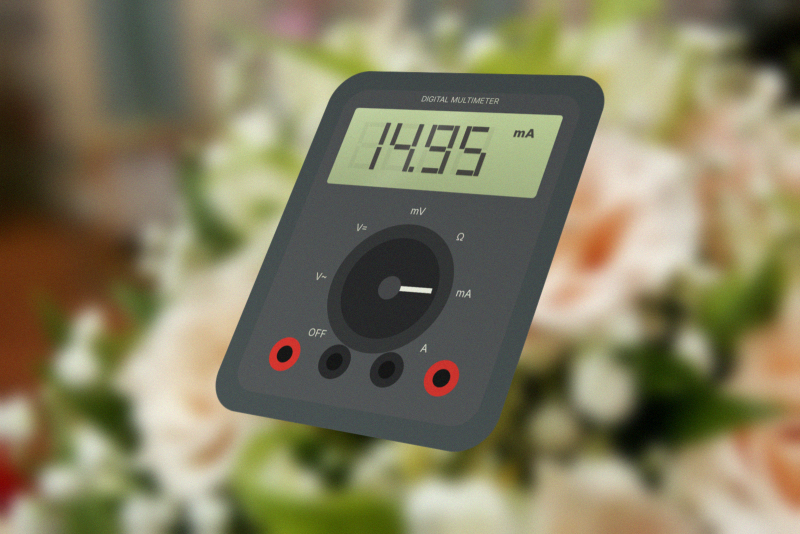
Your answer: 14.95 mA
